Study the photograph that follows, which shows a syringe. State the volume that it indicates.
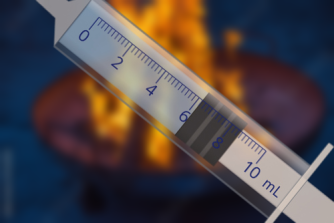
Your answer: 6.2 mL
